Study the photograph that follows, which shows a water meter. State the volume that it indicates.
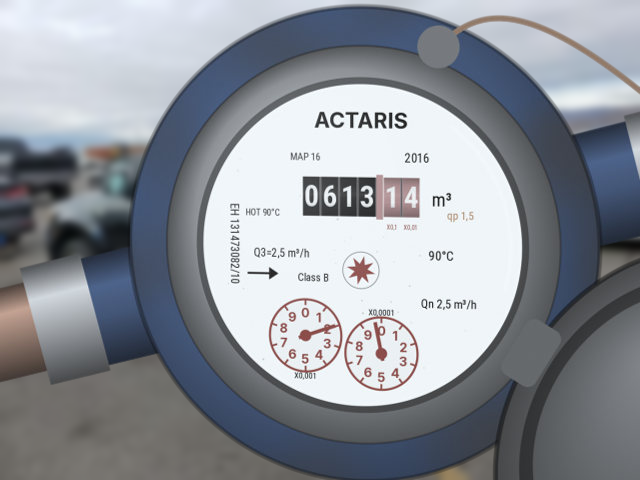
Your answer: 613.1419 m³
